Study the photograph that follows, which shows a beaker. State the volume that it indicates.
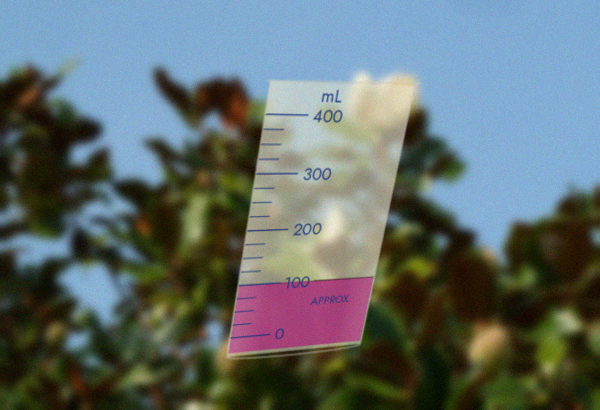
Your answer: 100 mL
